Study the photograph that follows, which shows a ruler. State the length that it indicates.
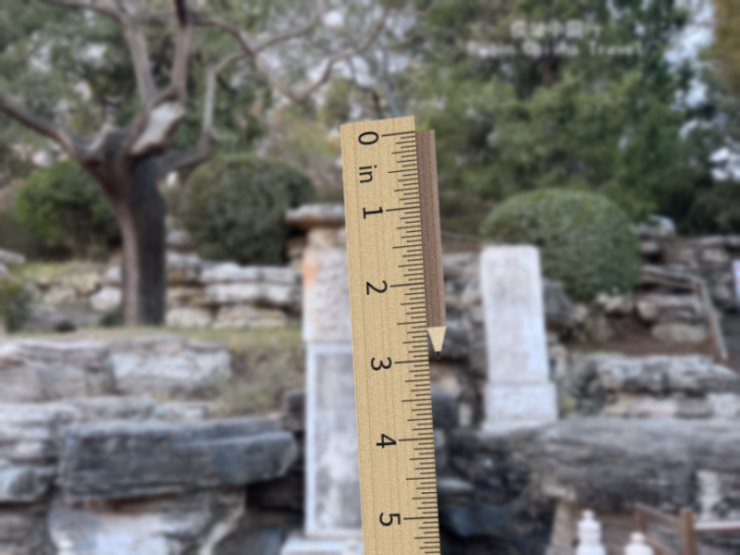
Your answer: 3 in
